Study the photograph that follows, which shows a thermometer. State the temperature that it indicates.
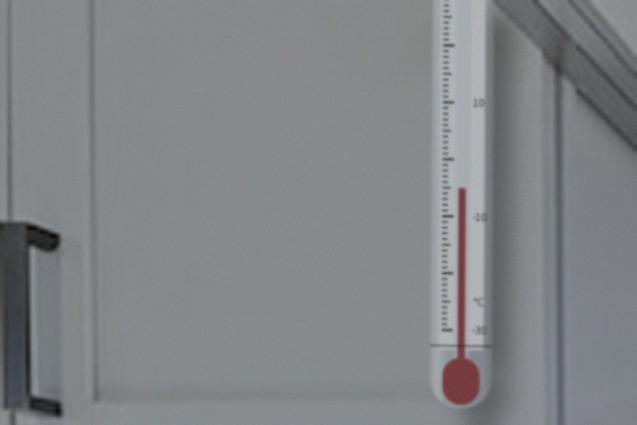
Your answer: -5 °C
